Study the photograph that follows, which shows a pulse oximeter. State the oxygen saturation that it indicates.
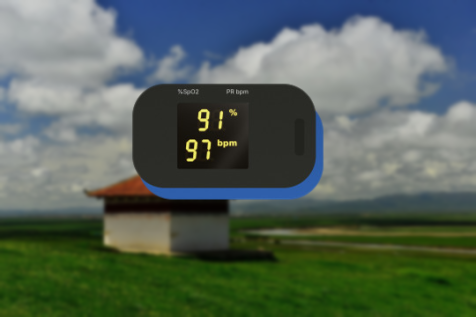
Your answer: 91 %
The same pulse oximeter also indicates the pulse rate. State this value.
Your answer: 97 bpm
